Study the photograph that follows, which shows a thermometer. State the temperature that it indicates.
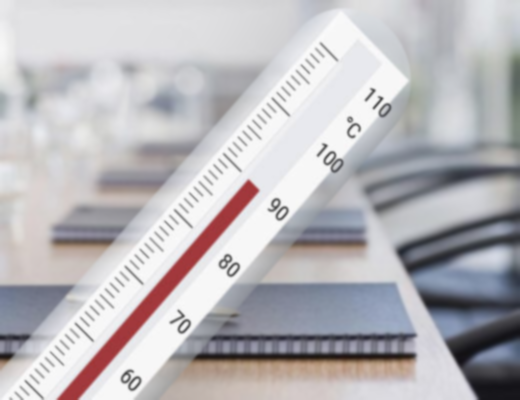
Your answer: 90 °C
